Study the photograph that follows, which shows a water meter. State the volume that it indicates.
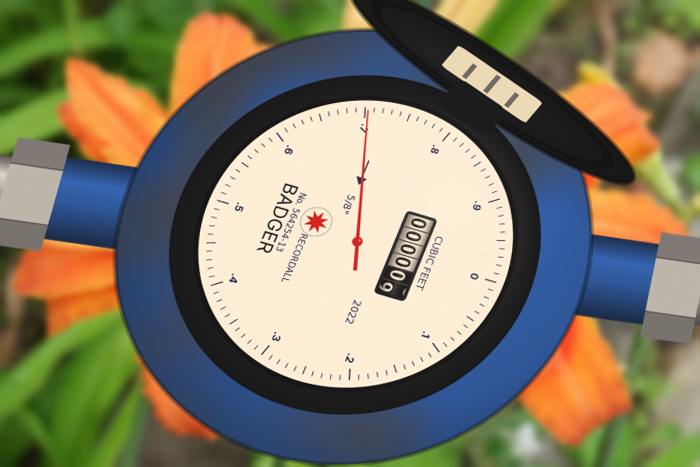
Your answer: 8.70 ft³
